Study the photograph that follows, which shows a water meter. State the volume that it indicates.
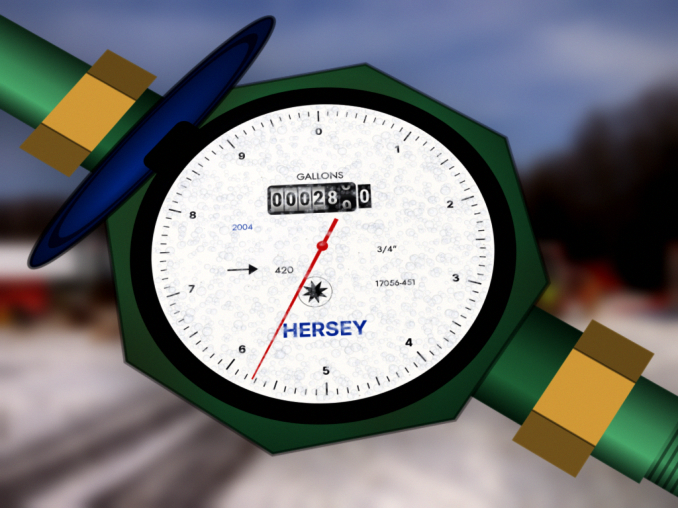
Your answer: 2885.7 gal
